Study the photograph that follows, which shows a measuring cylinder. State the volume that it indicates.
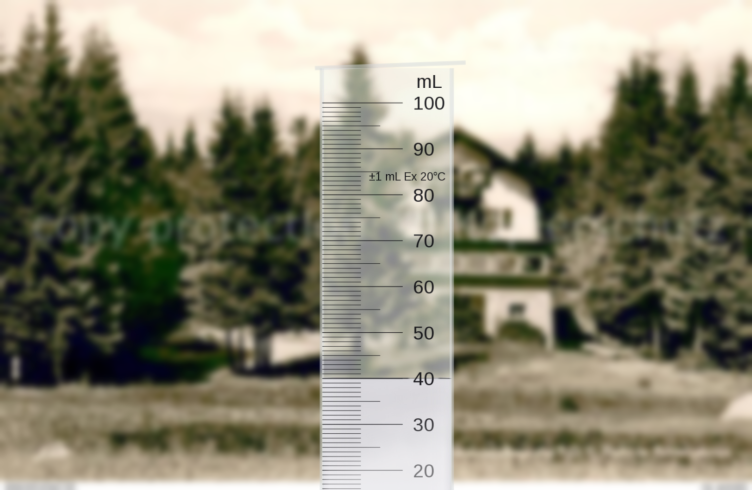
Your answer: 40 mL
